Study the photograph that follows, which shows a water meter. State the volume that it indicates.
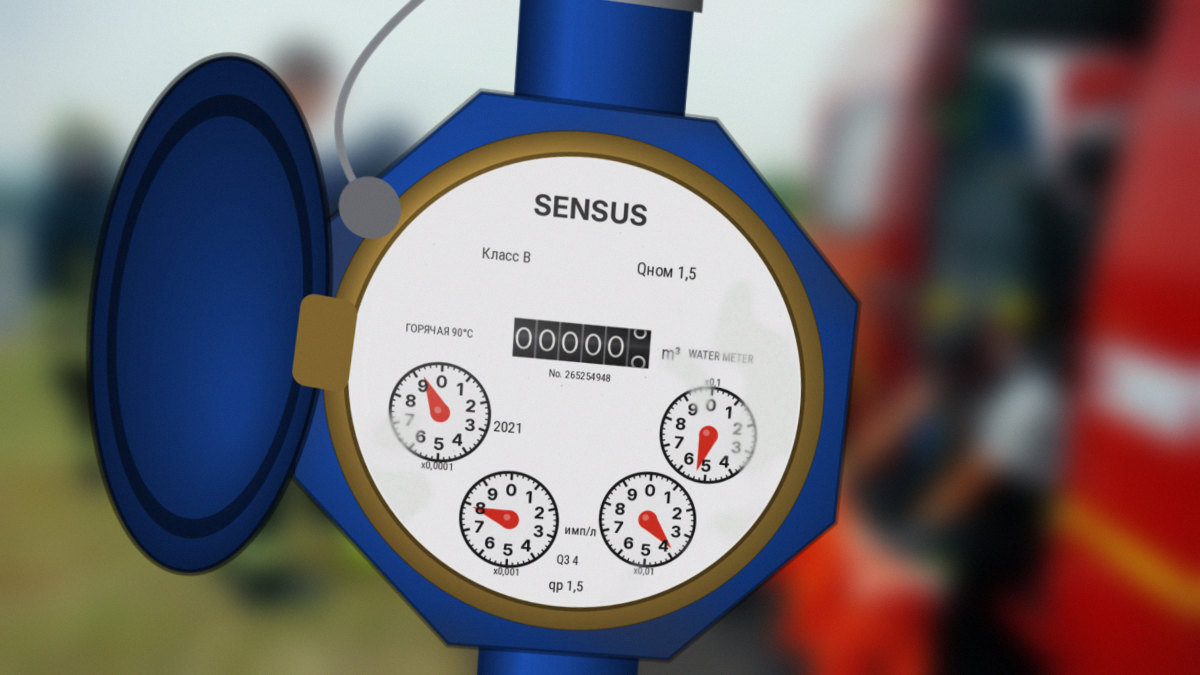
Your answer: 8.5379 m³
